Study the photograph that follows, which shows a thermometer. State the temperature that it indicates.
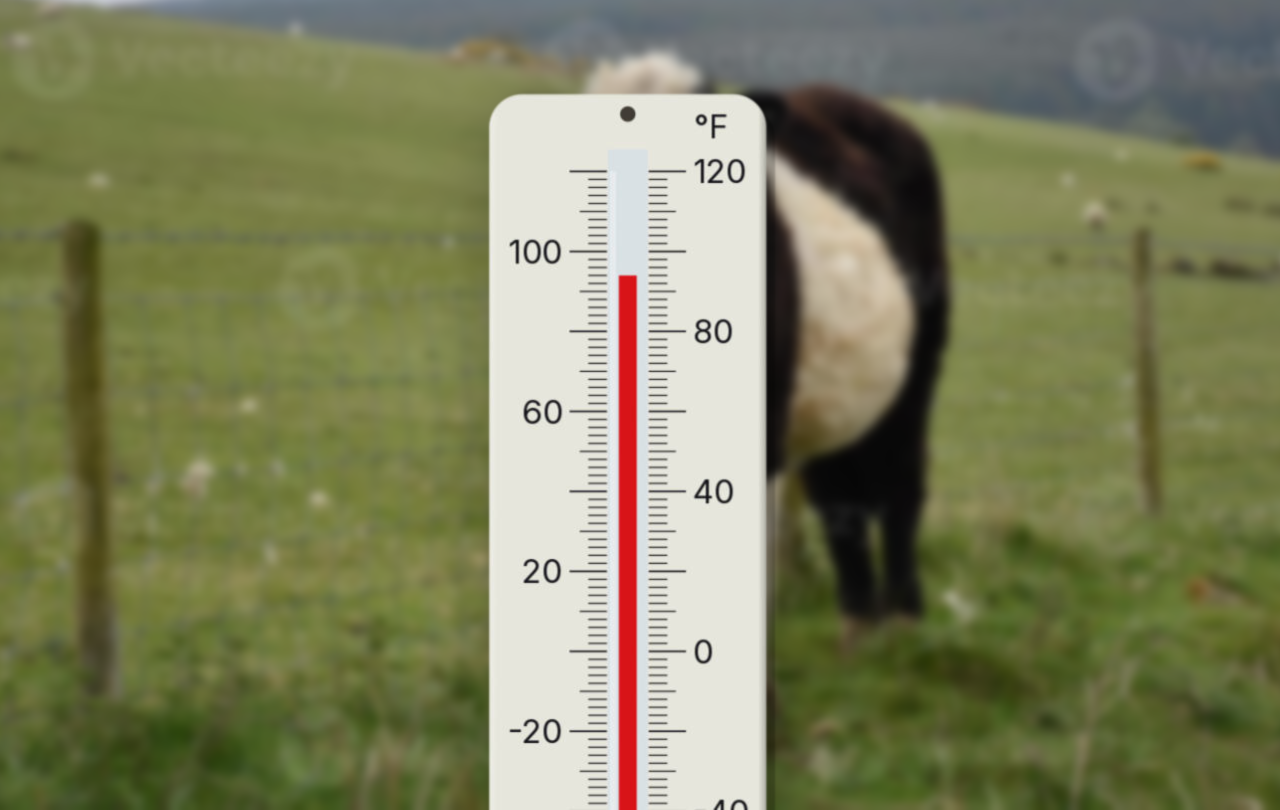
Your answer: 94 °F
